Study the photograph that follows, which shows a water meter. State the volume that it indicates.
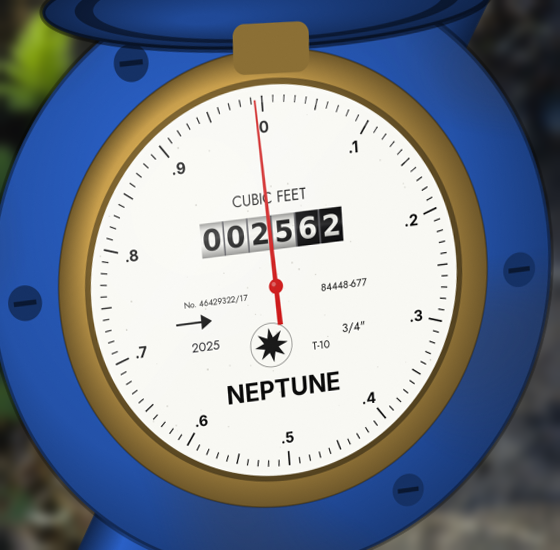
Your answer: 2561.99 ft³
